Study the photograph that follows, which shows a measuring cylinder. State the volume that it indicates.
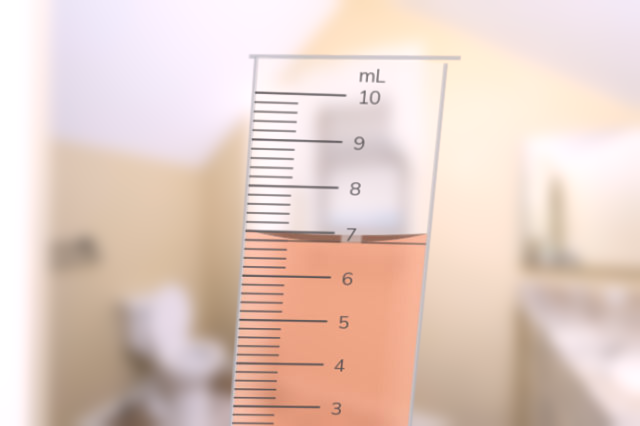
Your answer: 6.8 mL
